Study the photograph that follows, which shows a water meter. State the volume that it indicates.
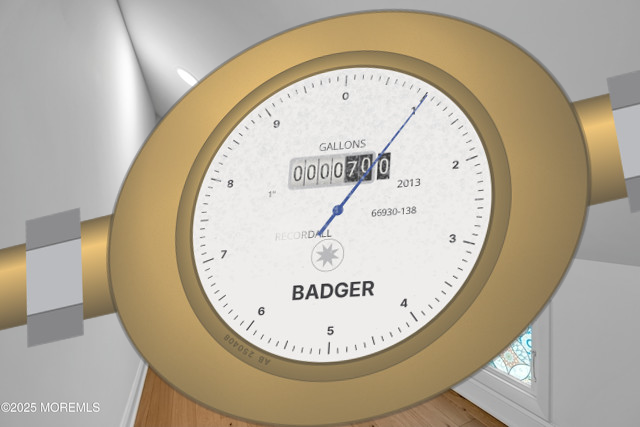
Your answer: 701.0 gal
